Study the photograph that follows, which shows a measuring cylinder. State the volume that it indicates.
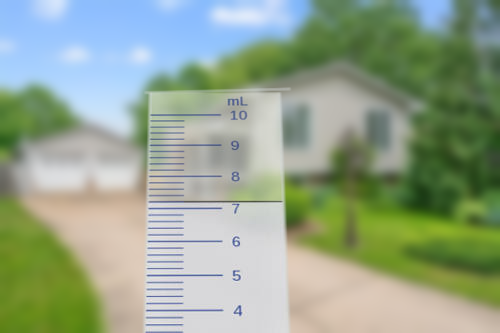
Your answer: 7.2 mL
